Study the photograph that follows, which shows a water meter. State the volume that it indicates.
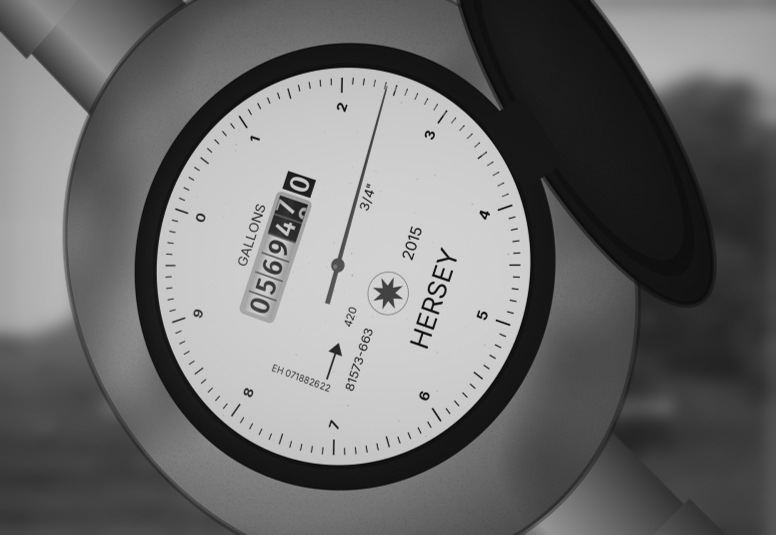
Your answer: 569472.4 gal
